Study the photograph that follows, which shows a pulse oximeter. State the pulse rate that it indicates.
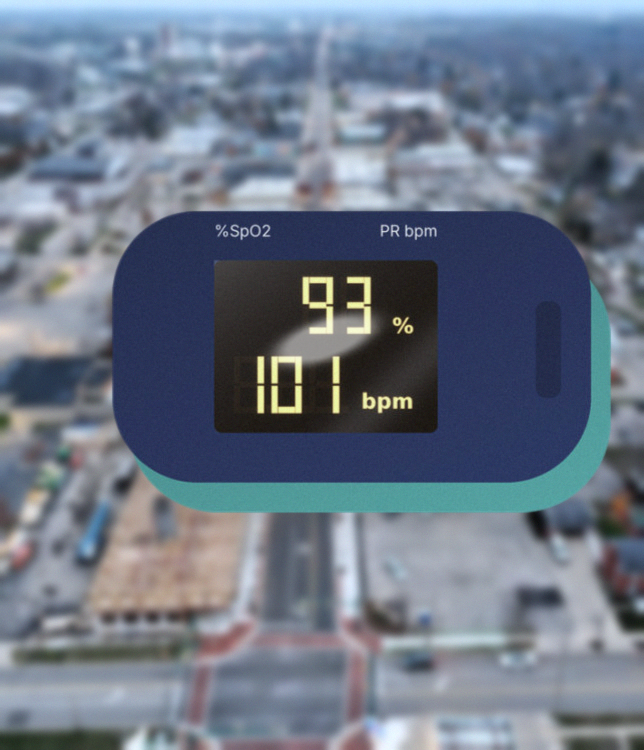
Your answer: 101 bpm
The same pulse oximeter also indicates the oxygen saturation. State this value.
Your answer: 93 %
